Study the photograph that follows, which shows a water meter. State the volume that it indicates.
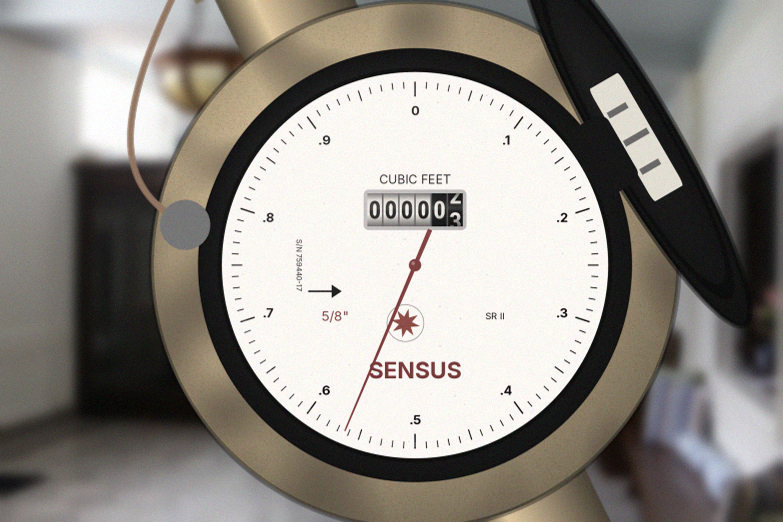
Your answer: 2.56 ft³
